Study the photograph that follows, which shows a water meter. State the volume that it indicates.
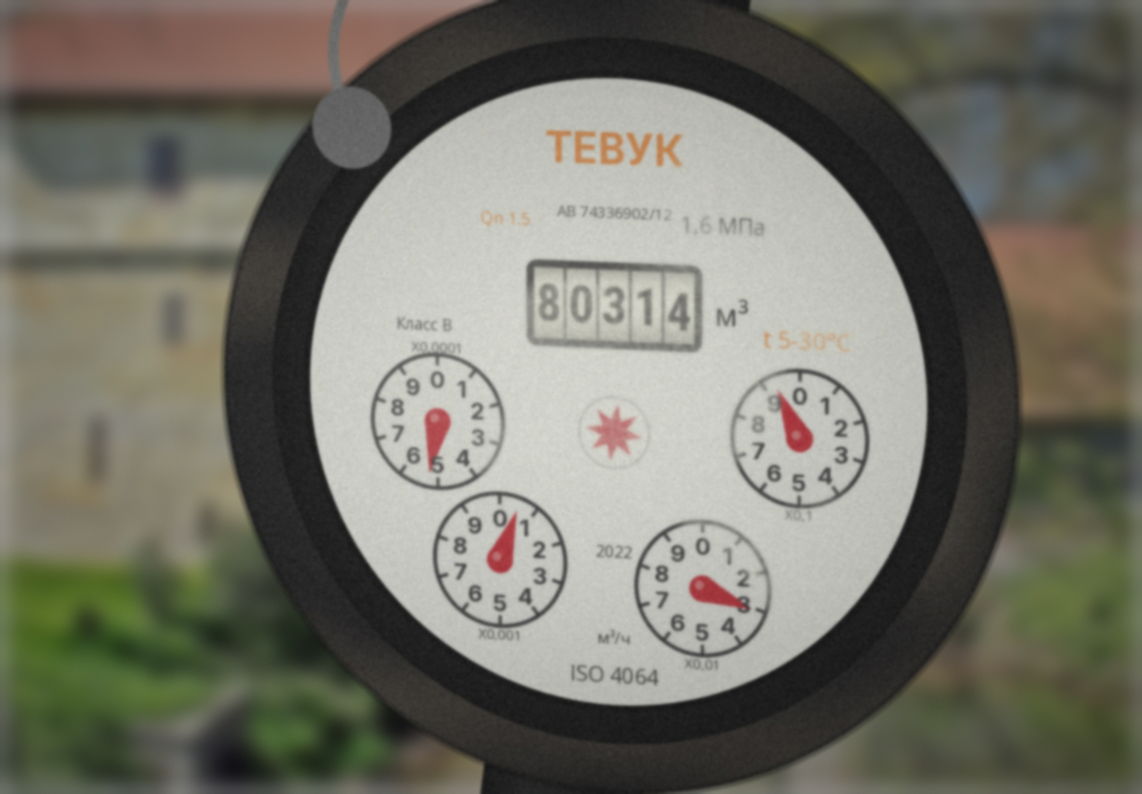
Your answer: 80313.9305 m³
